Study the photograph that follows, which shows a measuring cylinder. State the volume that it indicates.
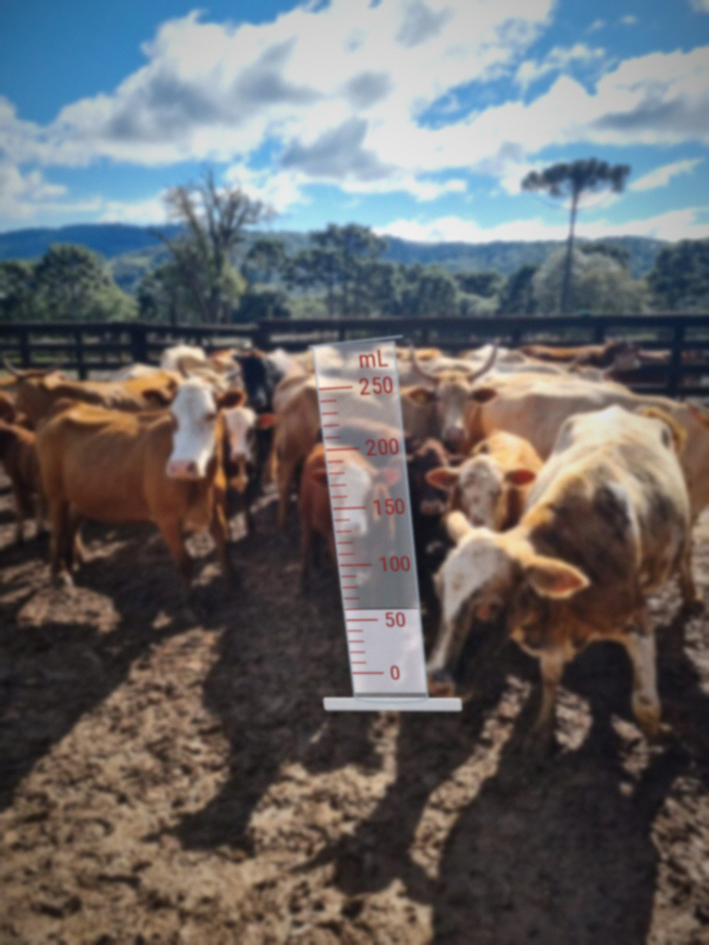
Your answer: 60 mL
